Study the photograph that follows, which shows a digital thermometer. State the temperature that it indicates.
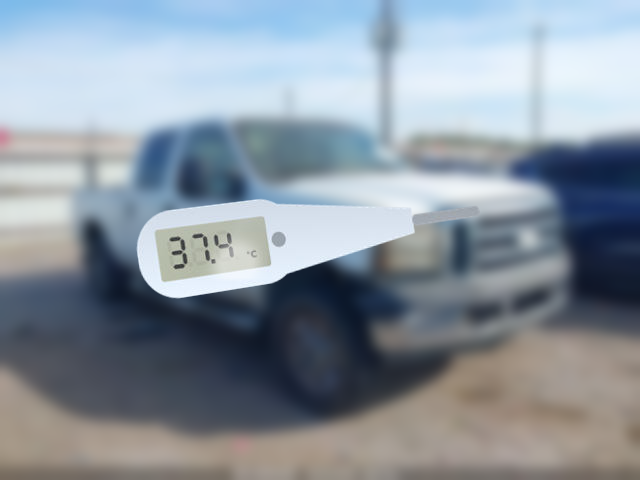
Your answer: 37.4 °C
